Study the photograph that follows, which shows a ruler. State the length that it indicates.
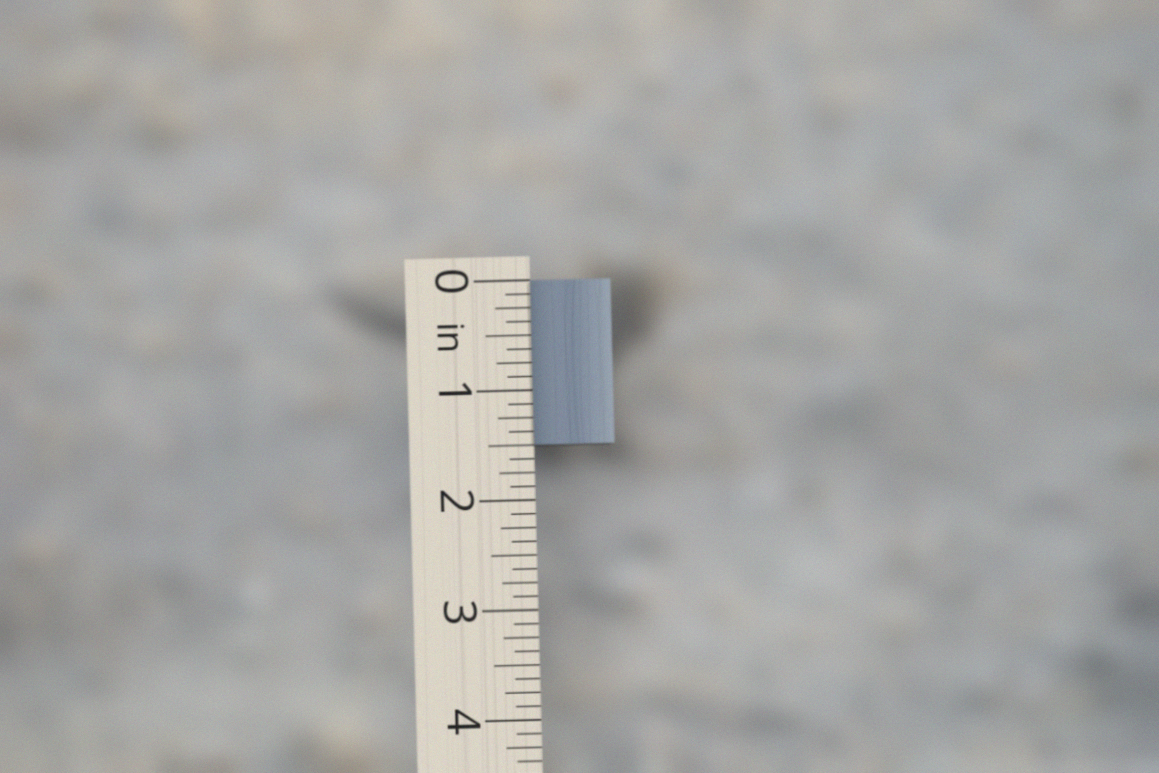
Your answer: 1.5 in
